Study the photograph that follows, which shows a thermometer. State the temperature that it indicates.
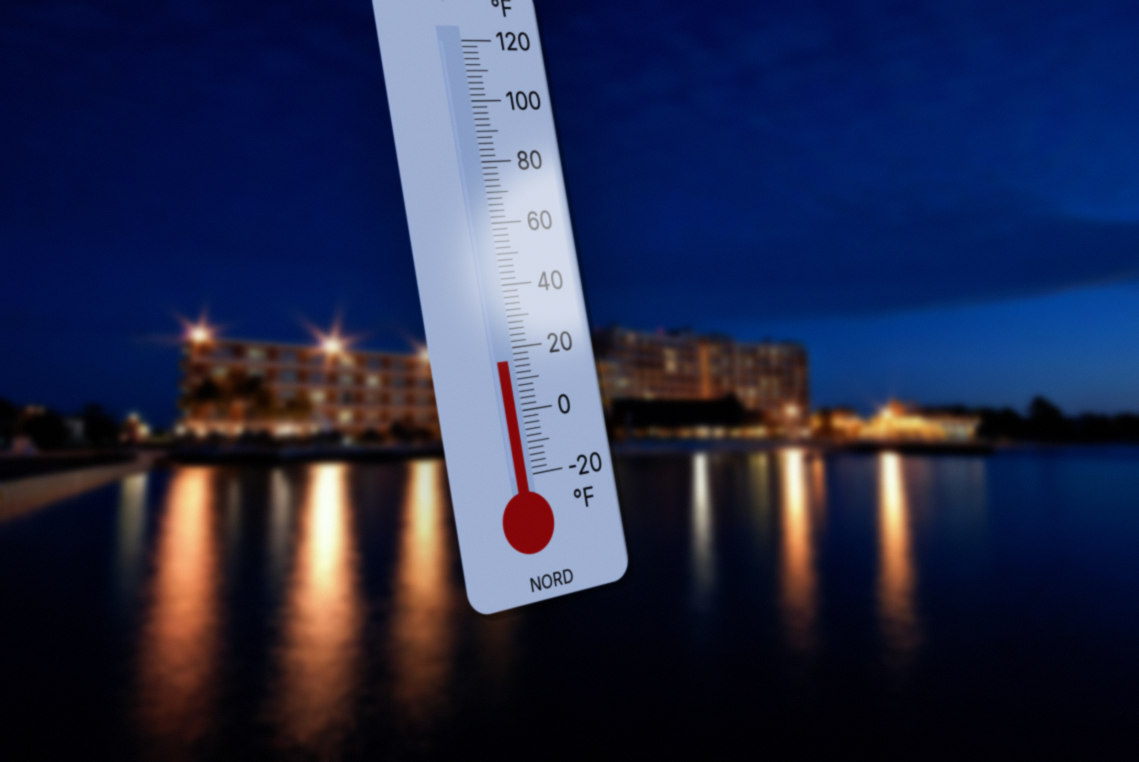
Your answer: 16 °F
